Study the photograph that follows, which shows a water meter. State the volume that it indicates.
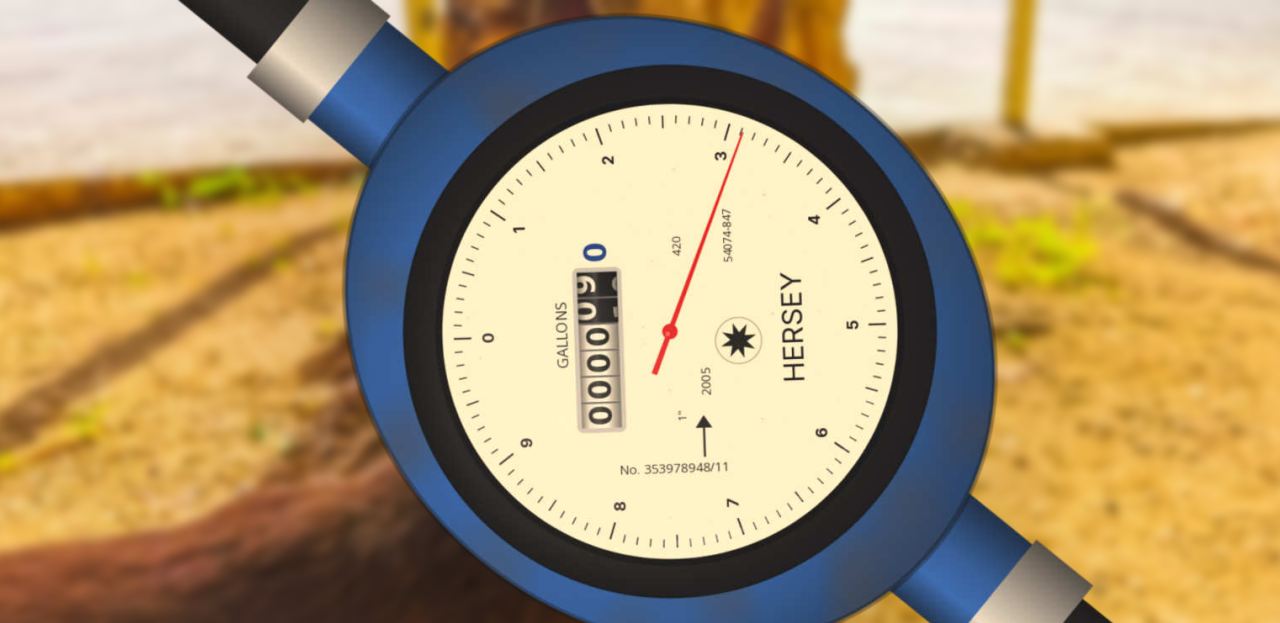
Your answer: 93.1 gal
